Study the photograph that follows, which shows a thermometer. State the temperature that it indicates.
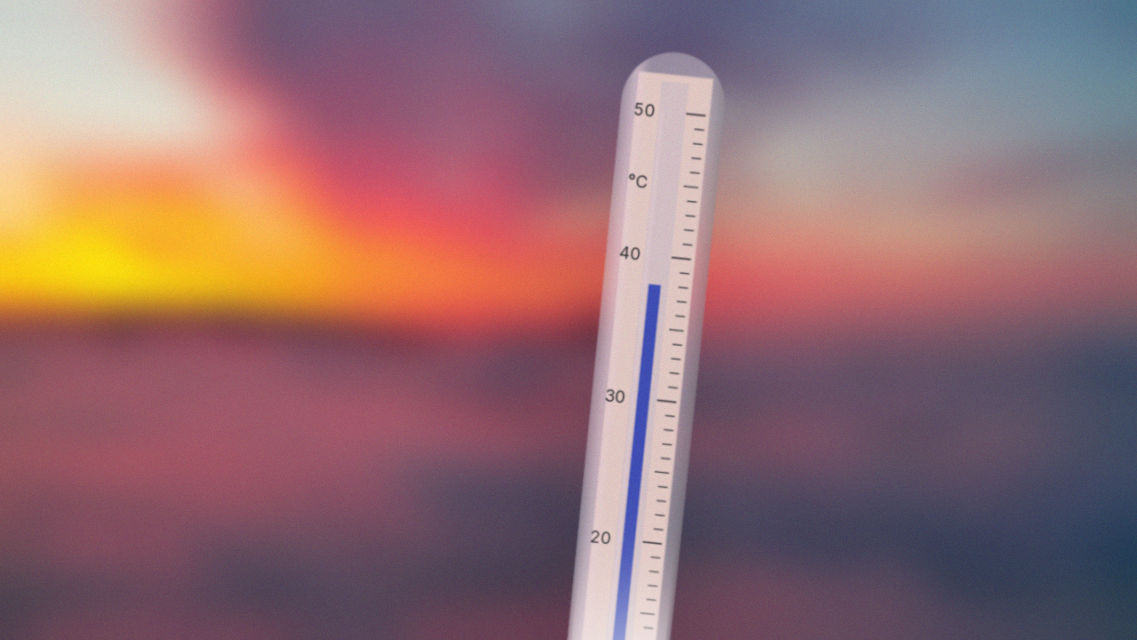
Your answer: 38 °C
